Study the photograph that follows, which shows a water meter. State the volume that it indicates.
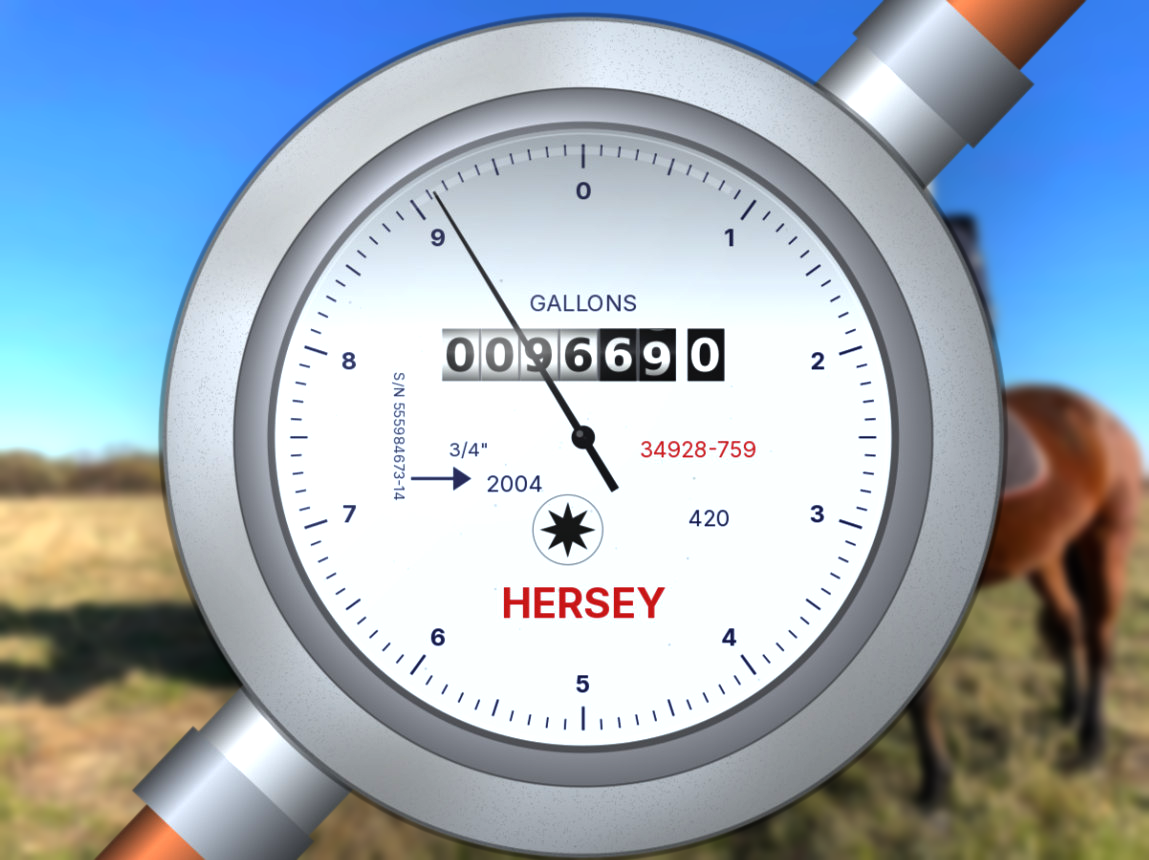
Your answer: 96689.1 gal
